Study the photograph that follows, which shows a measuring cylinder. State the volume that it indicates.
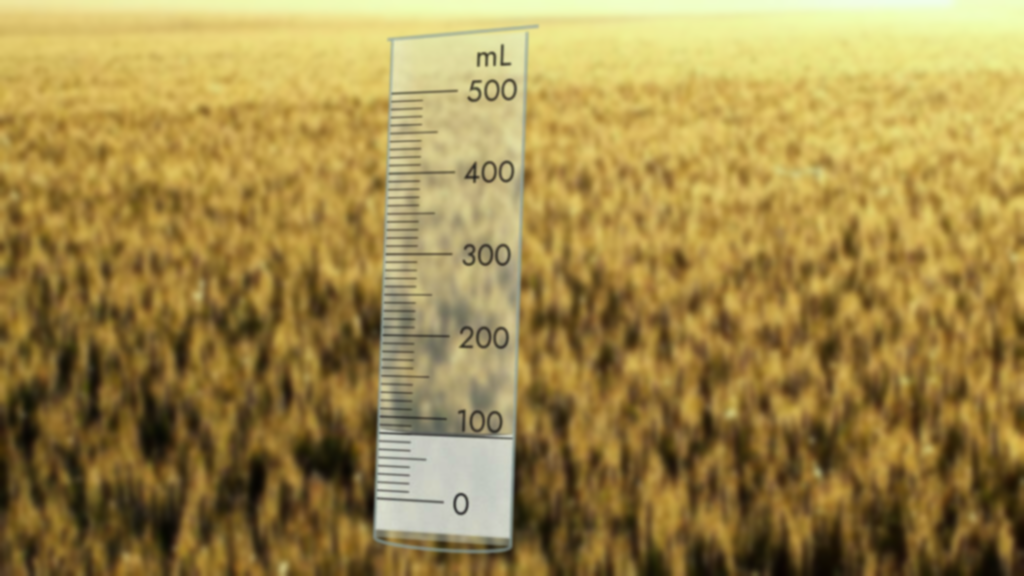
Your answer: 80 mL
